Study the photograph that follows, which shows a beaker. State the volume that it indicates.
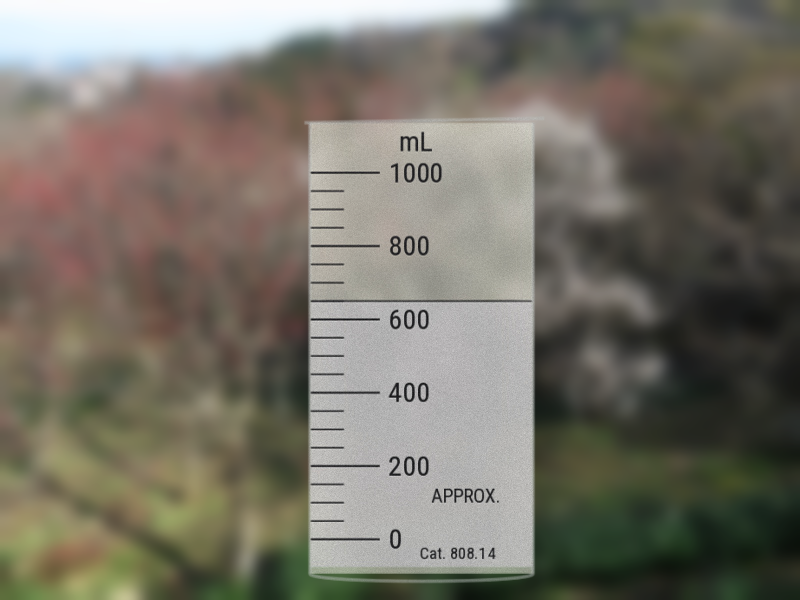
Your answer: 650 mL
